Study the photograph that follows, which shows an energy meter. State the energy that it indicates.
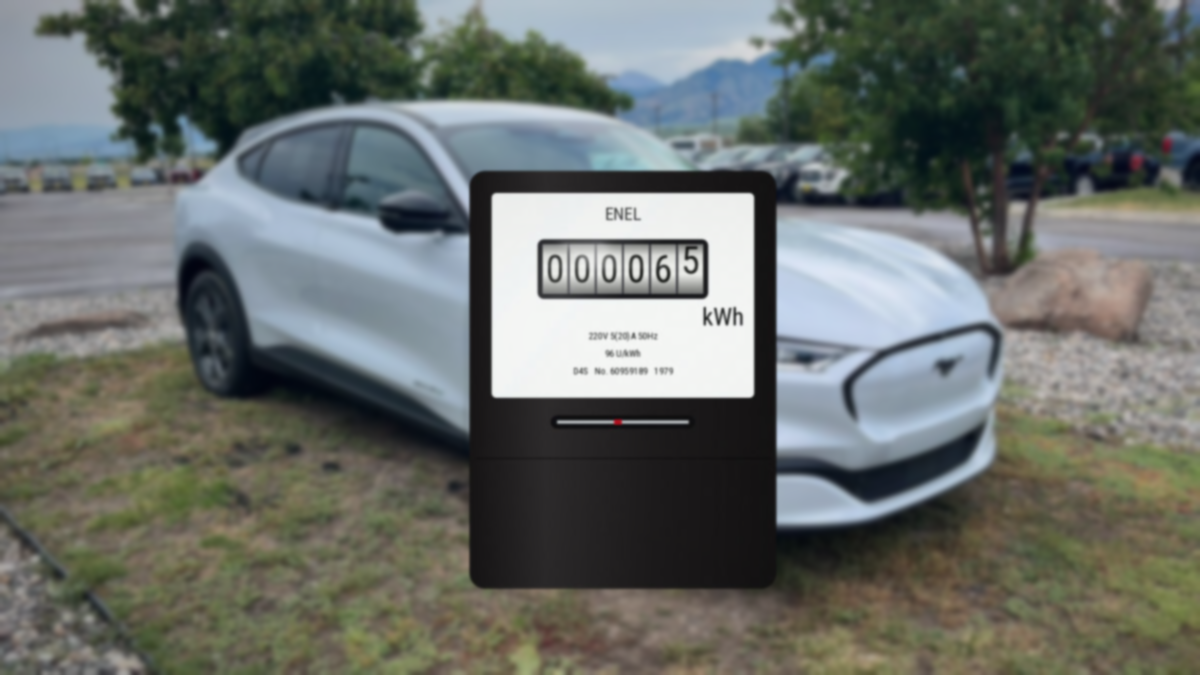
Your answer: 65 kWh
